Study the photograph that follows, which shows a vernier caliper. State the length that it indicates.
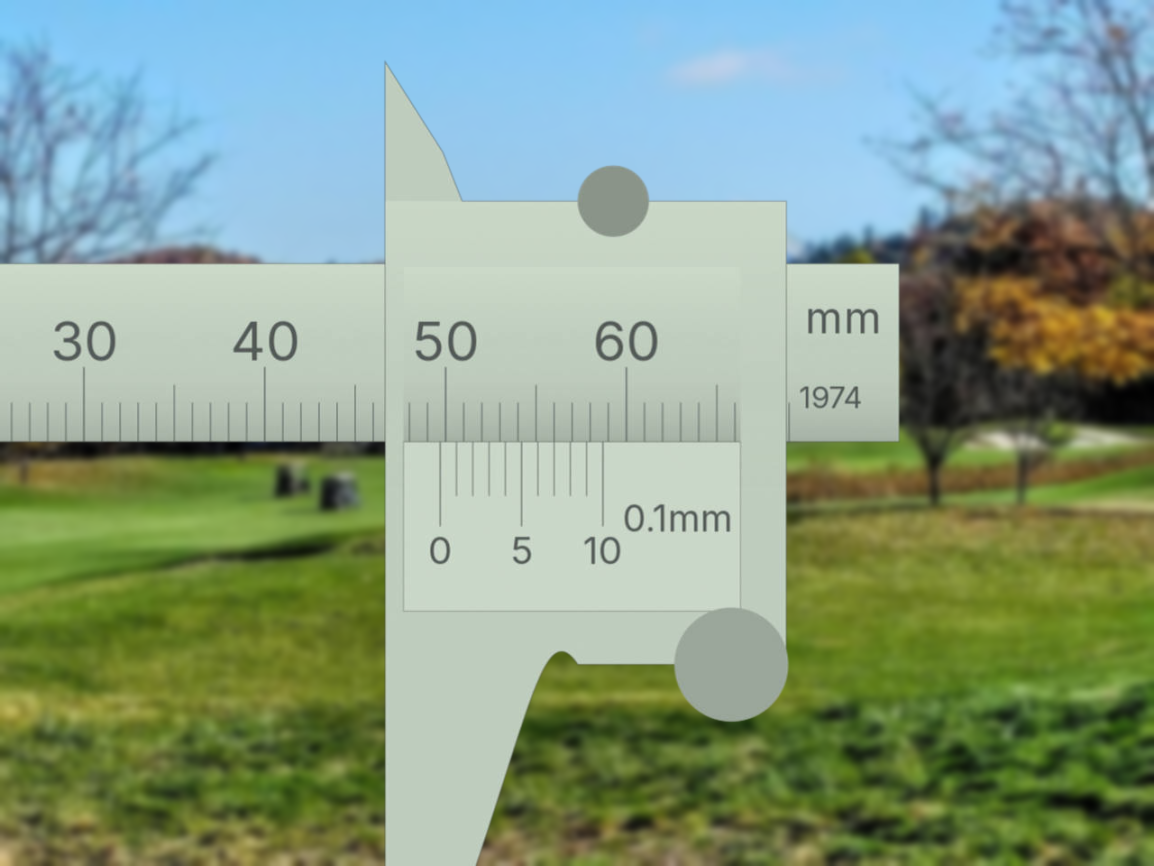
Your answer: 49.7 mm
